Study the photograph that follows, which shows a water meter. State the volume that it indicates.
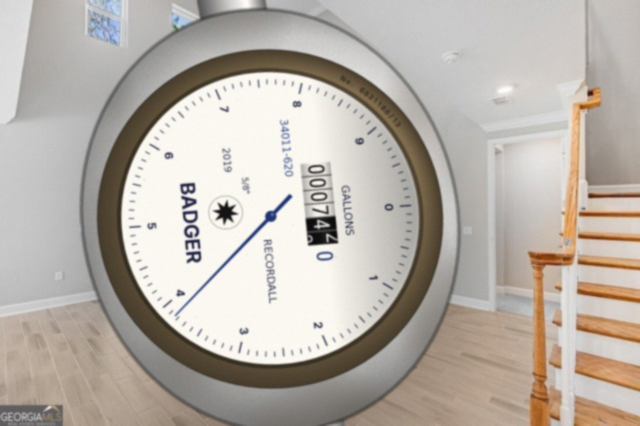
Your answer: 7423.8 gal
